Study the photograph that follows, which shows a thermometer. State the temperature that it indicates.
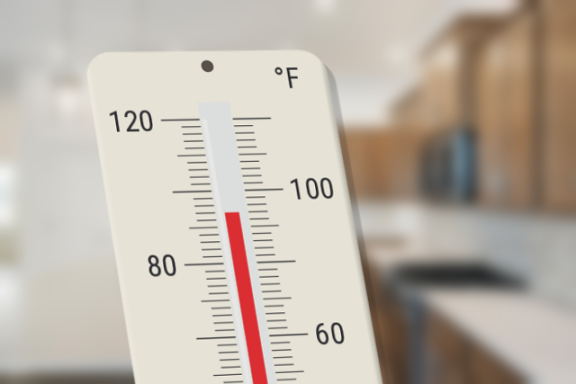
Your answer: 94 °F
